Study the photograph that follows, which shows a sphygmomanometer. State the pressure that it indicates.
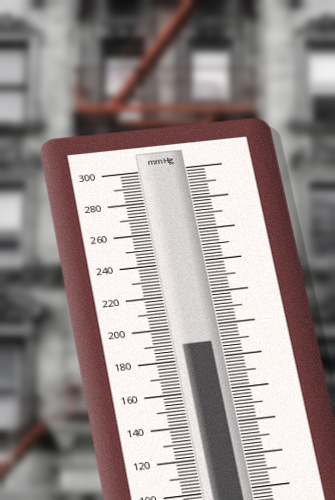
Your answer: 190 mmHg
